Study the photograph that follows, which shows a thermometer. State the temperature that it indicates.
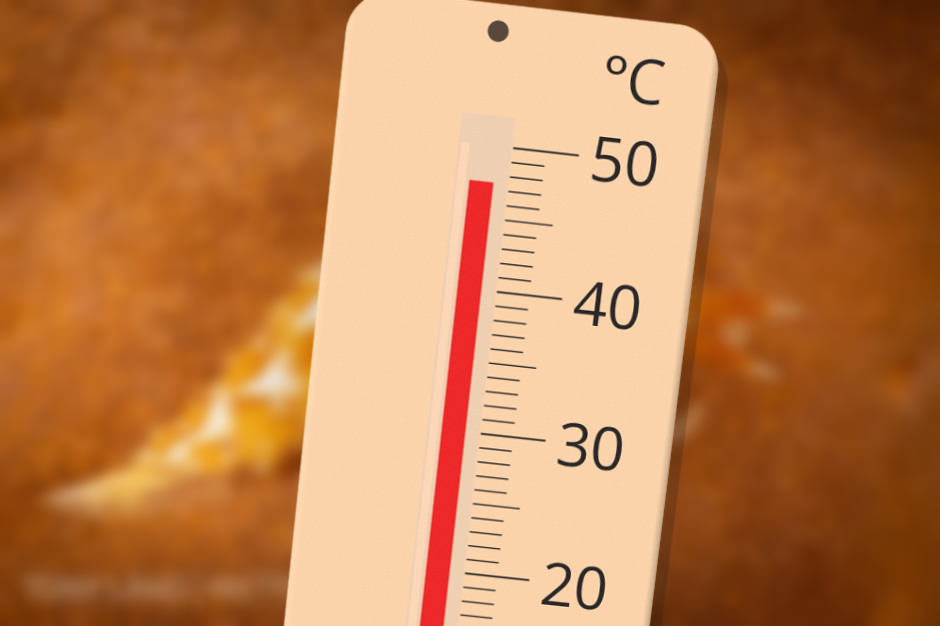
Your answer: 47.5 °C
